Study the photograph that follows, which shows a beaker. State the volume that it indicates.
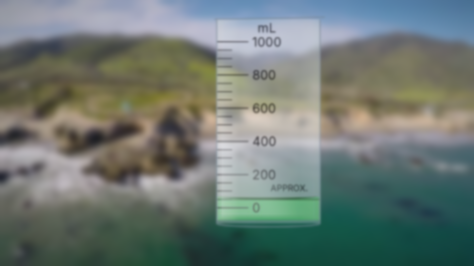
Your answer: 50 mL
